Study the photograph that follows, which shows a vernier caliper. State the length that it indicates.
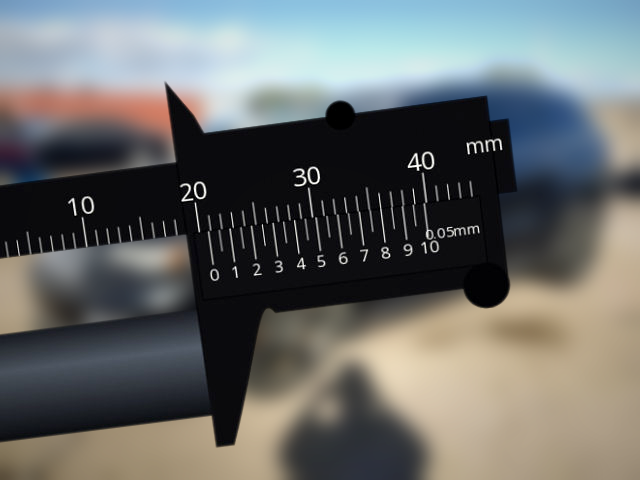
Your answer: 20.8 mm
